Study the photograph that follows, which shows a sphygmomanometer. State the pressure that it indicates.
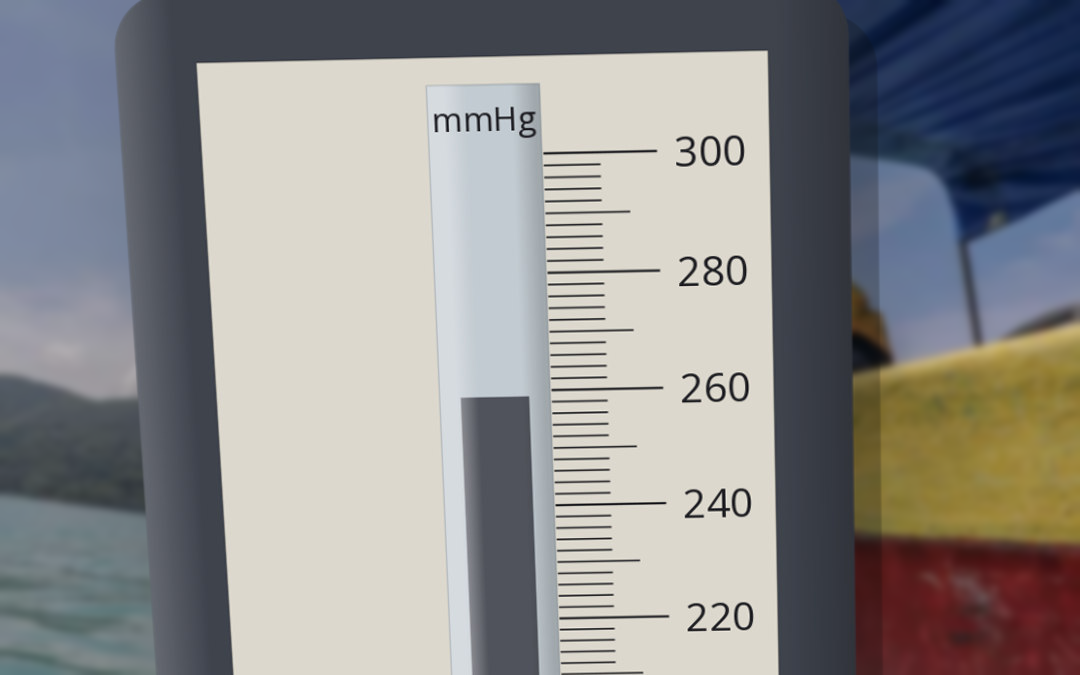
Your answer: 259 mmHg
